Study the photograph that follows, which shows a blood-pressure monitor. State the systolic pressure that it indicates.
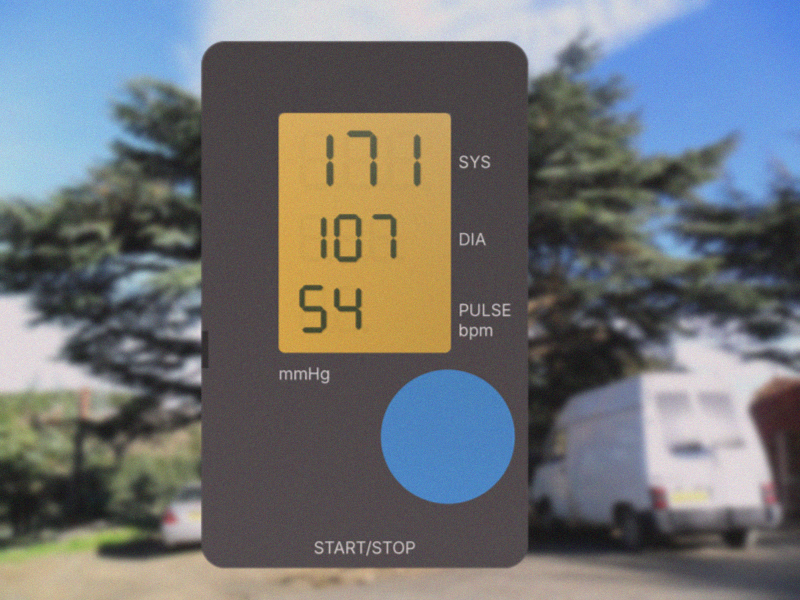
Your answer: 171 mmHg
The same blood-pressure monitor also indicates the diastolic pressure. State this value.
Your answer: 107 mmHg
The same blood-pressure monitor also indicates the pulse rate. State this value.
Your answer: 54 bpm
